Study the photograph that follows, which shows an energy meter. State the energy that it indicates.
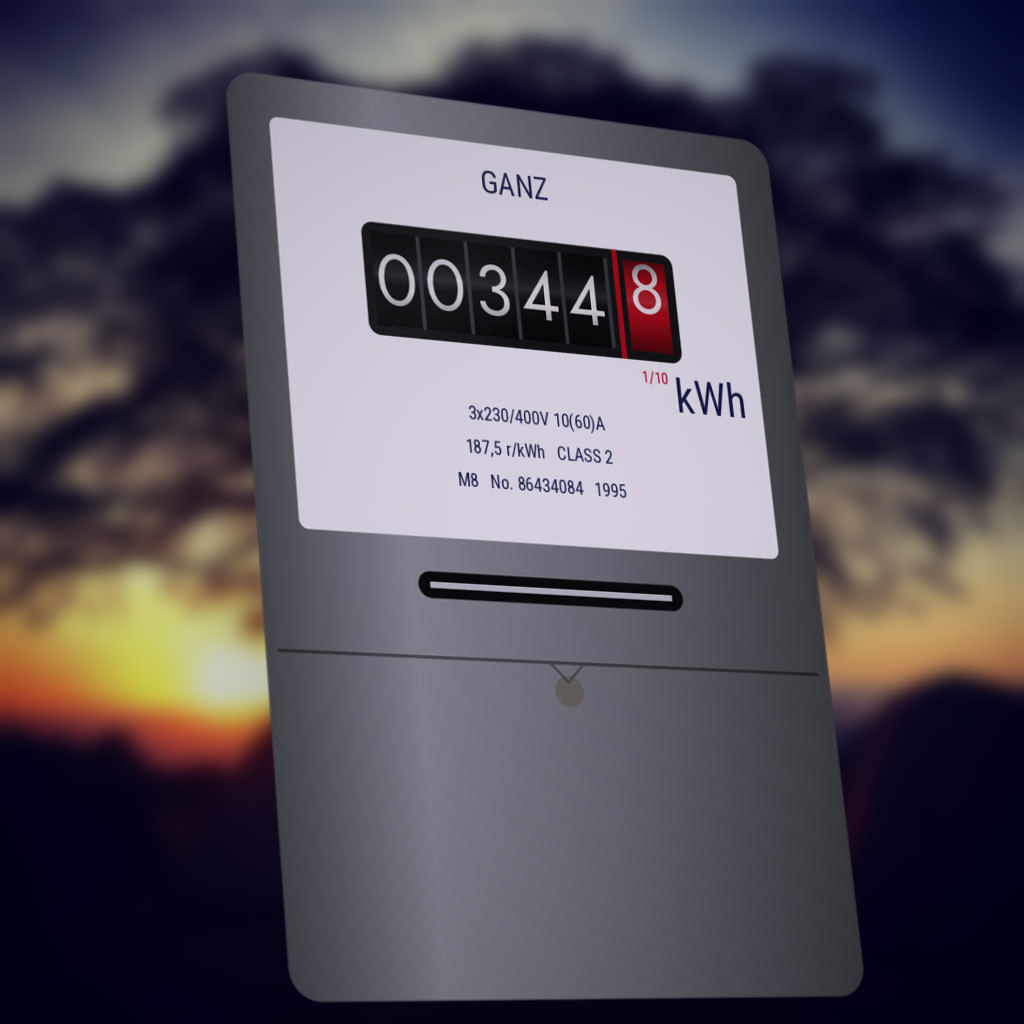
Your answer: 344.8 kWh
